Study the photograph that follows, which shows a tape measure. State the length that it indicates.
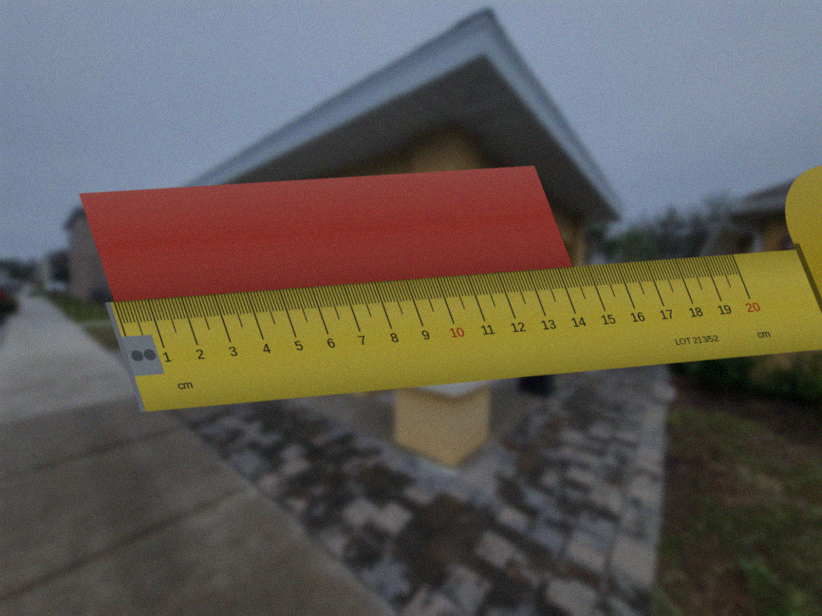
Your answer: 14.5 cm
